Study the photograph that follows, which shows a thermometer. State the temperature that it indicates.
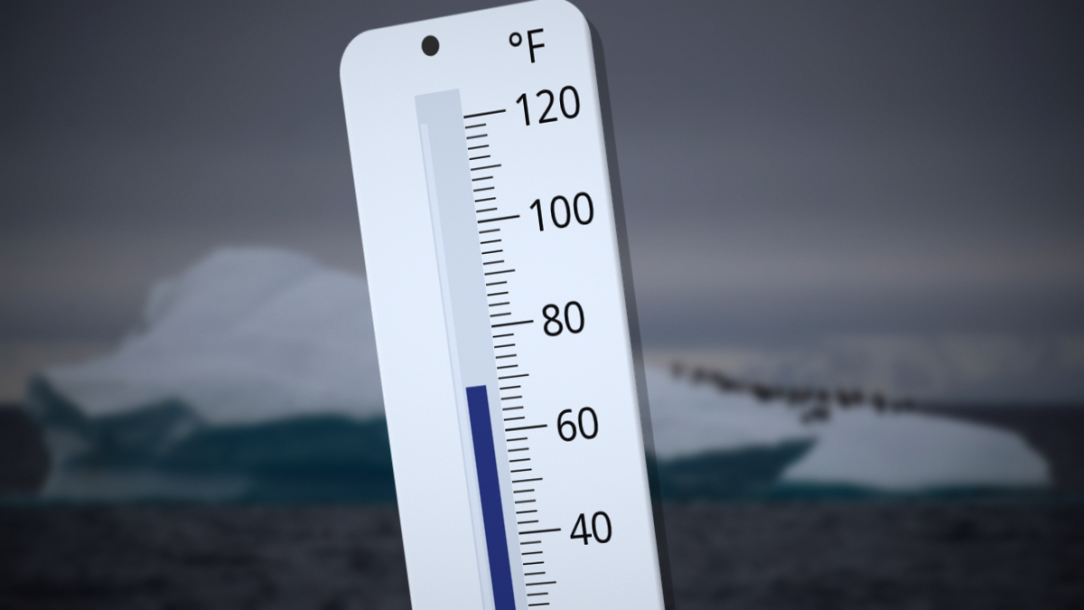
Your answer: 69 °F
